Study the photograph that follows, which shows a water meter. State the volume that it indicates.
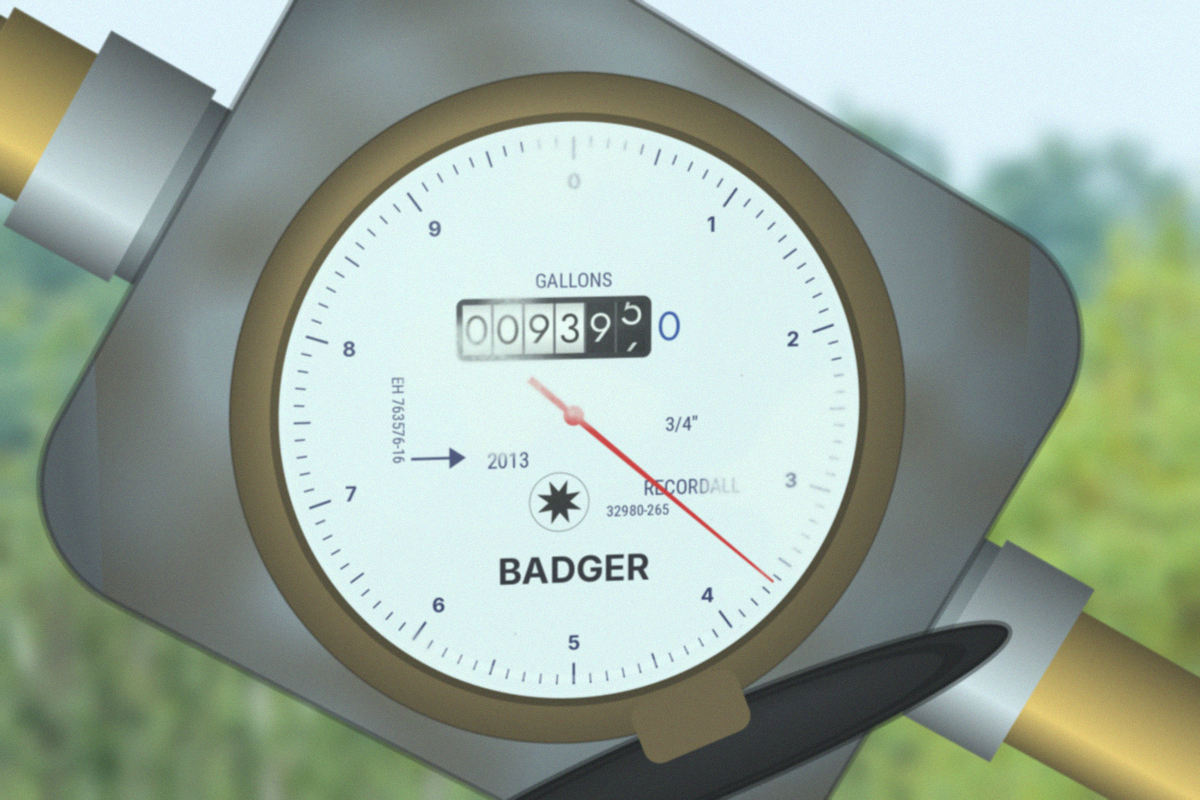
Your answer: 93953.6 gal
